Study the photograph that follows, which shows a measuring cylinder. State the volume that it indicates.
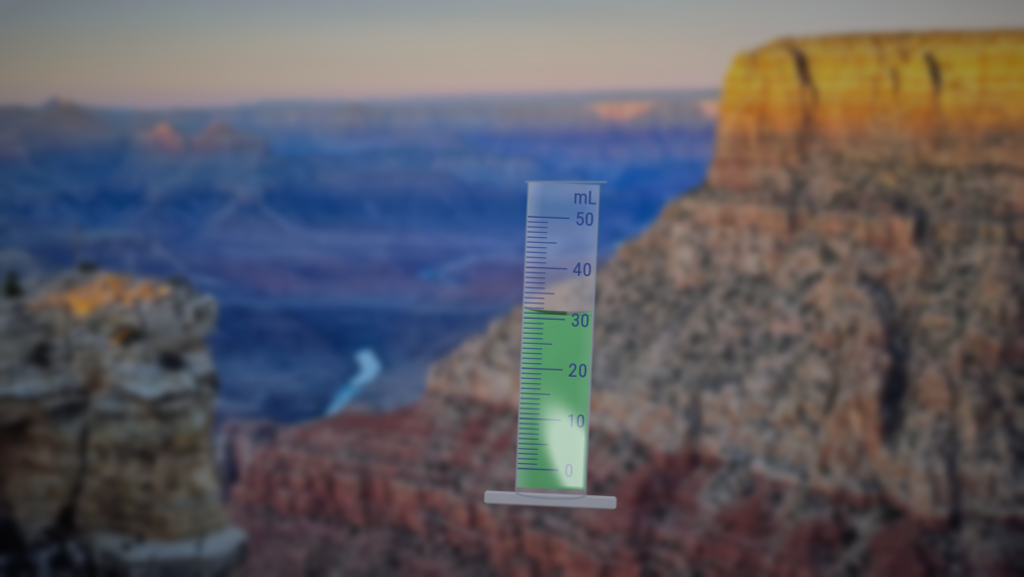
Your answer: 31 mL
